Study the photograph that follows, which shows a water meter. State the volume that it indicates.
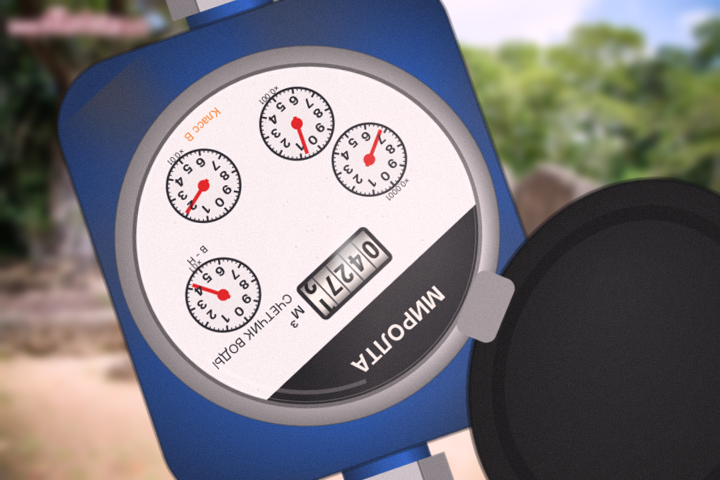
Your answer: 4271.4206 m³
